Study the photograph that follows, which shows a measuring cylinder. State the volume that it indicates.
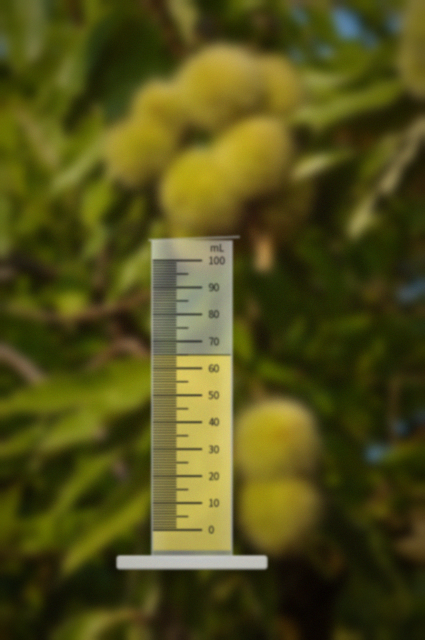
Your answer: 65 mL
